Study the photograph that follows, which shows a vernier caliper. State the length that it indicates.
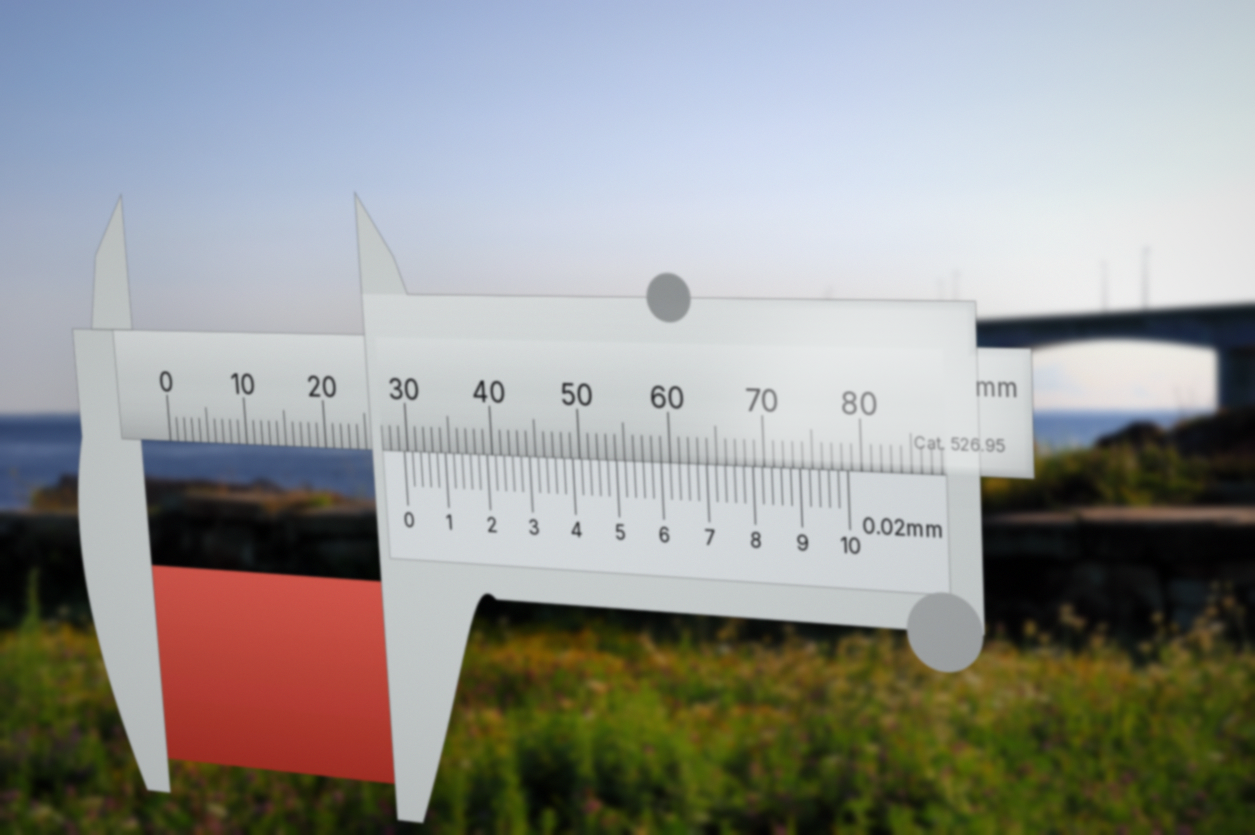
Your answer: 29.6 mm
